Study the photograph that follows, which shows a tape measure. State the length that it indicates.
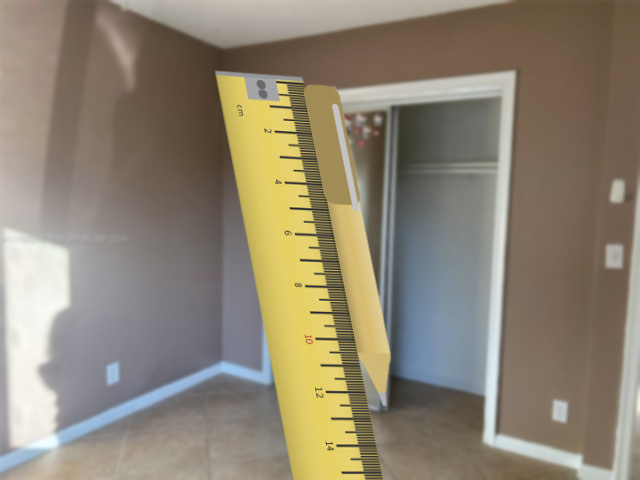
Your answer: 12.5 cm
